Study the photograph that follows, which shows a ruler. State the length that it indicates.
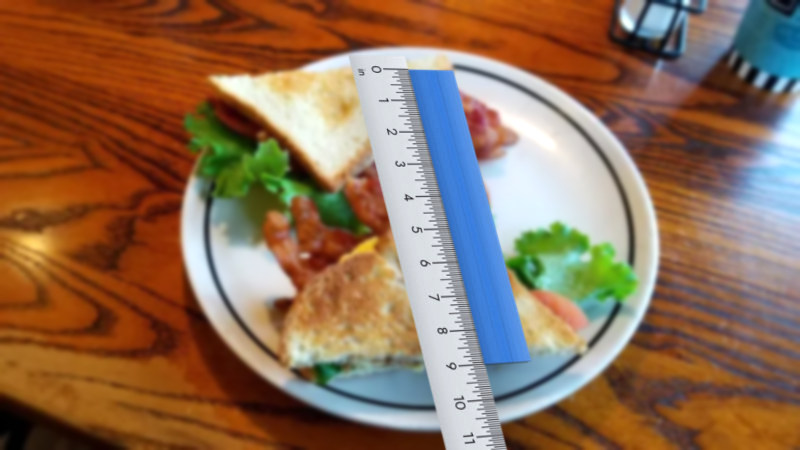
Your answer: 9 in
